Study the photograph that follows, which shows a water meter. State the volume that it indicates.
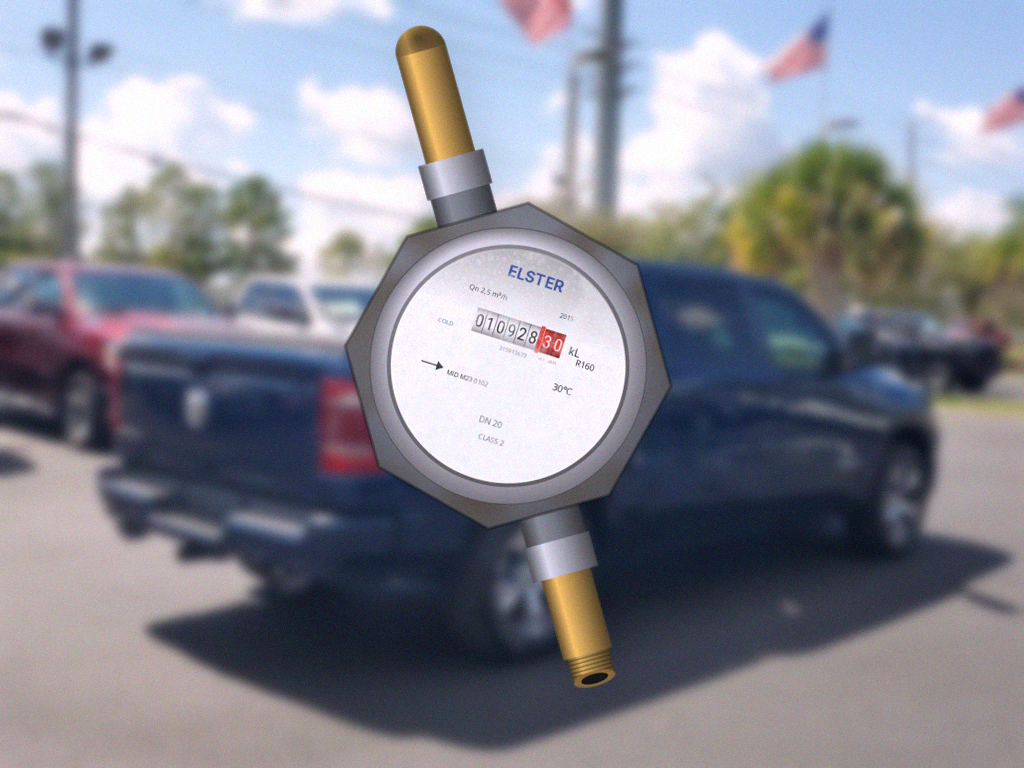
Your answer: 10928.30 kL
